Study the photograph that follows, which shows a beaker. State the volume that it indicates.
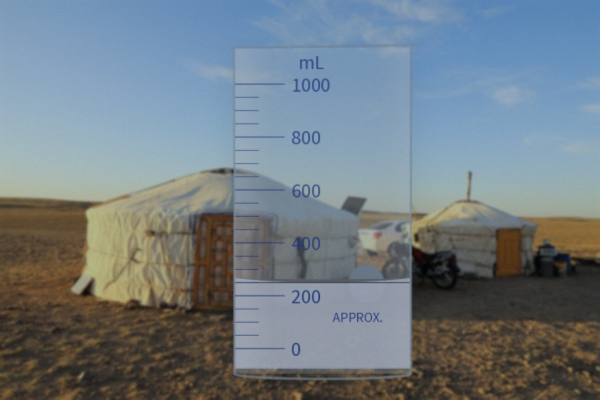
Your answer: 250 mL
